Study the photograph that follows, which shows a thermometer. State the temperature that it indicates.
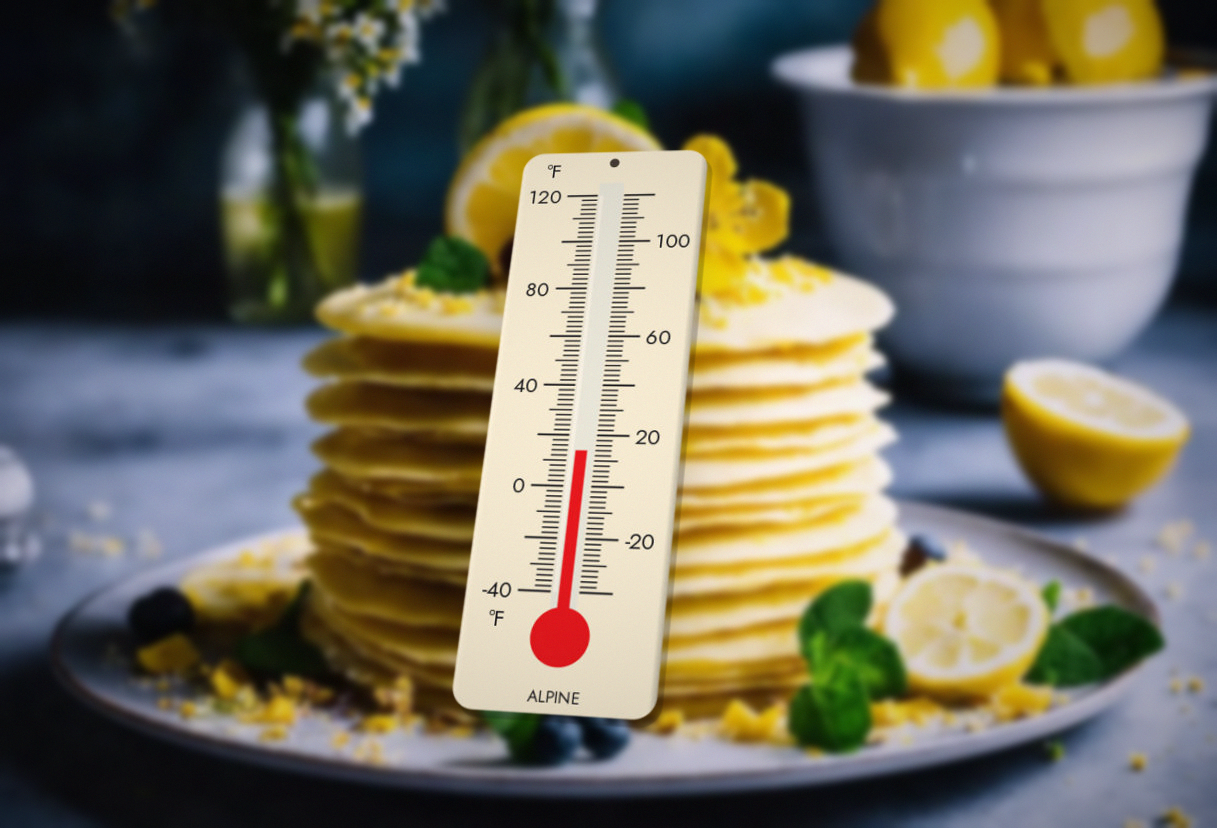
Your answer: 14 °F
